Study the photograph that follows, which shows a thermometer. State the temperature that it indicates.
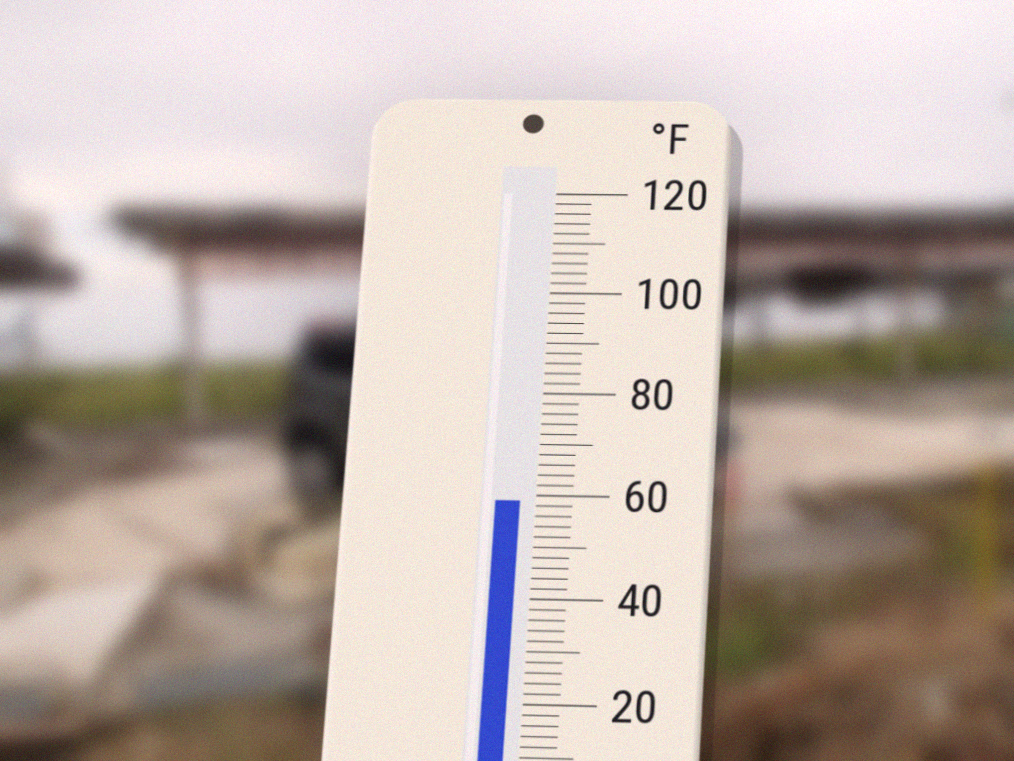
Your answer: 59 °F
